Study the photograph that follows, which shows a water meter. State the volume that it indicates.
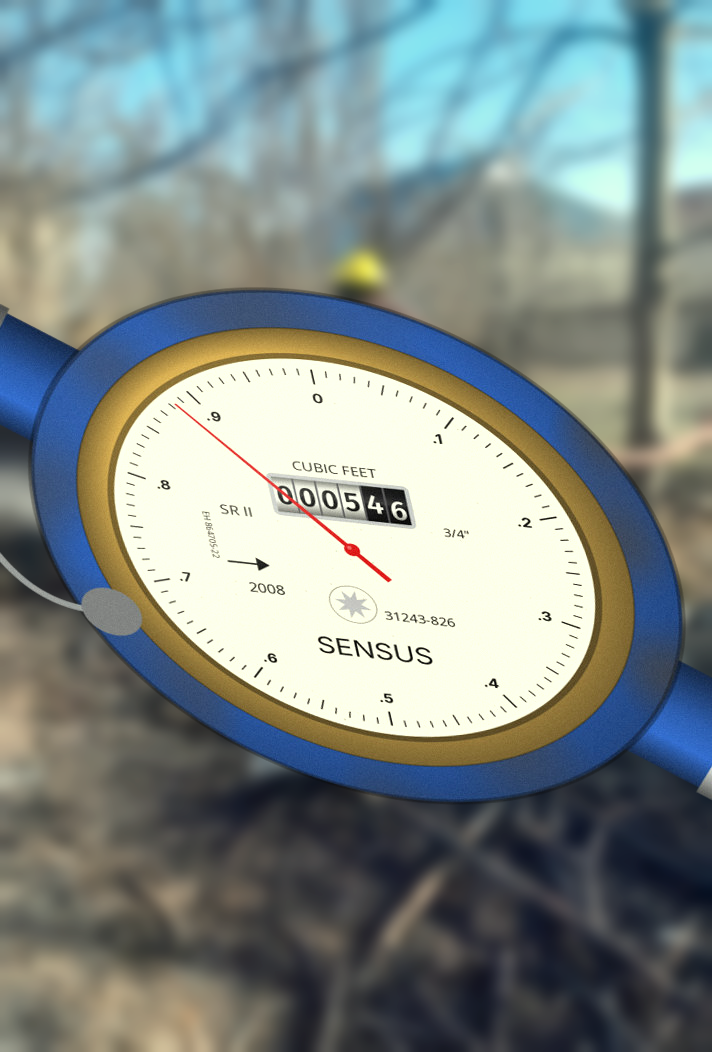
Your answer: 545.88 ft³
